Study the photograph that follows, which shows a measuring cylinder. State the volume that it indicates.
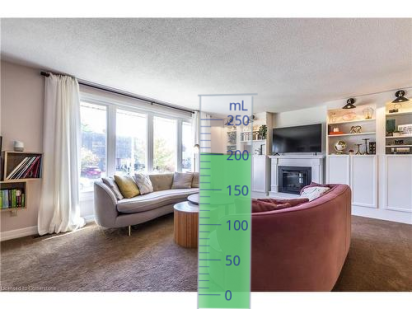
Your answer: 200 mL
